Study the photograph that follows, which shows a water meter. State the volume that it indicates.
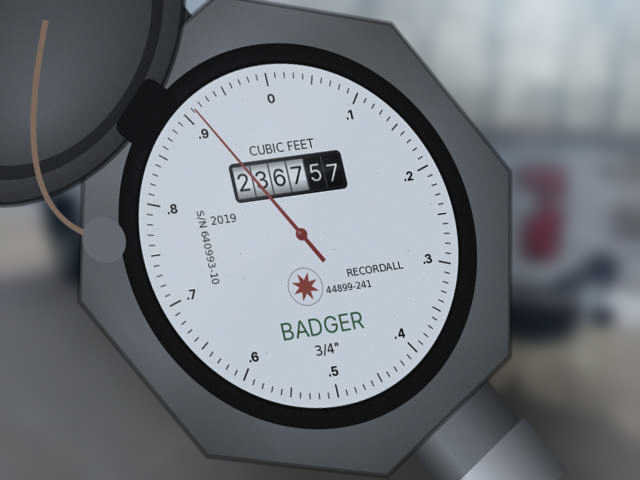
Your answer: 236756.91 ft³
